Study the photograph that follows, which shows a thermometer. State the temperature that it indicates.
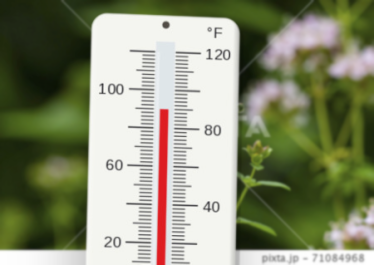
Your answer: 90 °F
